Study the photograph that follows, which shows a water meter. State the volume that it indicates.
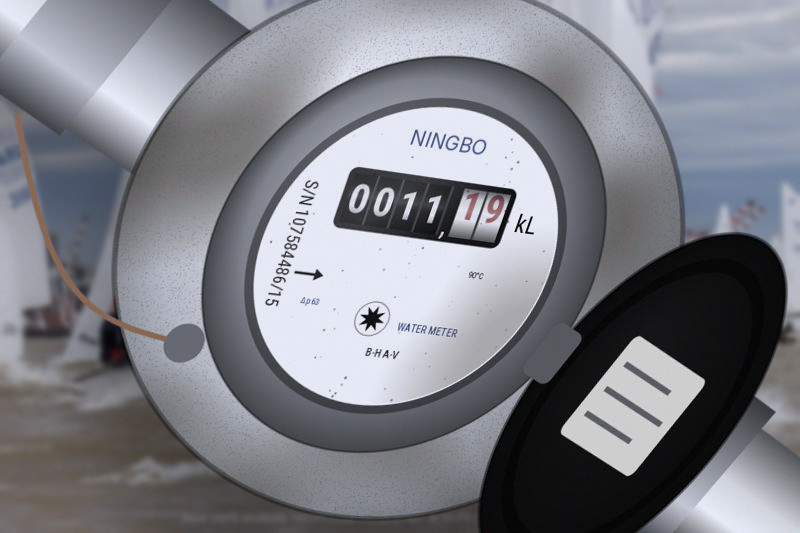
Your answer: 11.19 kL
